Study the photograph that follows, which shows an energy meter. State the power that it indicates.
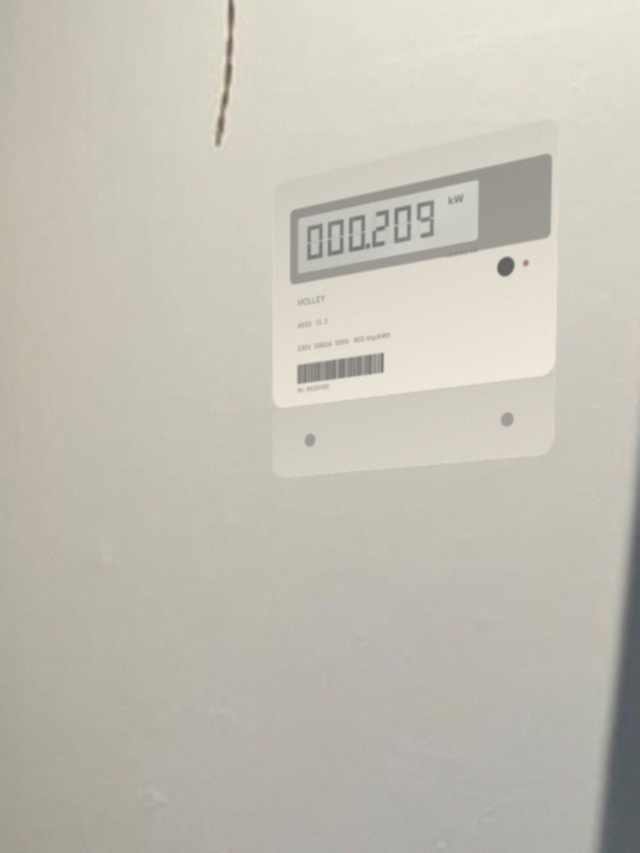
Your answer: 0.209 kW
